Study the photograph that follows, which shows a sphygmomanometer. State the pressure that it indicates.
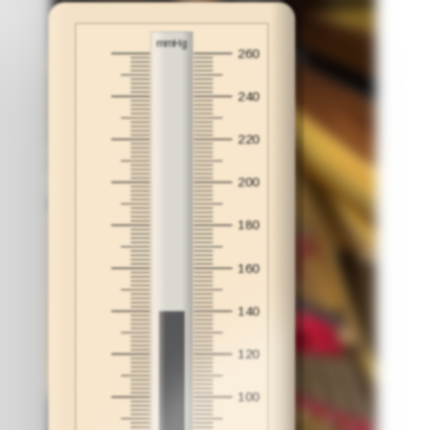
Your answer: 140 mmHg
